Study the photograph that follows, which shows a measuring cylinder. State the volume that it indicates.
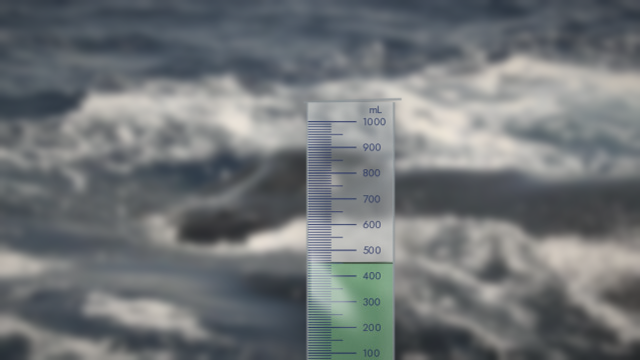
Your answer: 450 mL
